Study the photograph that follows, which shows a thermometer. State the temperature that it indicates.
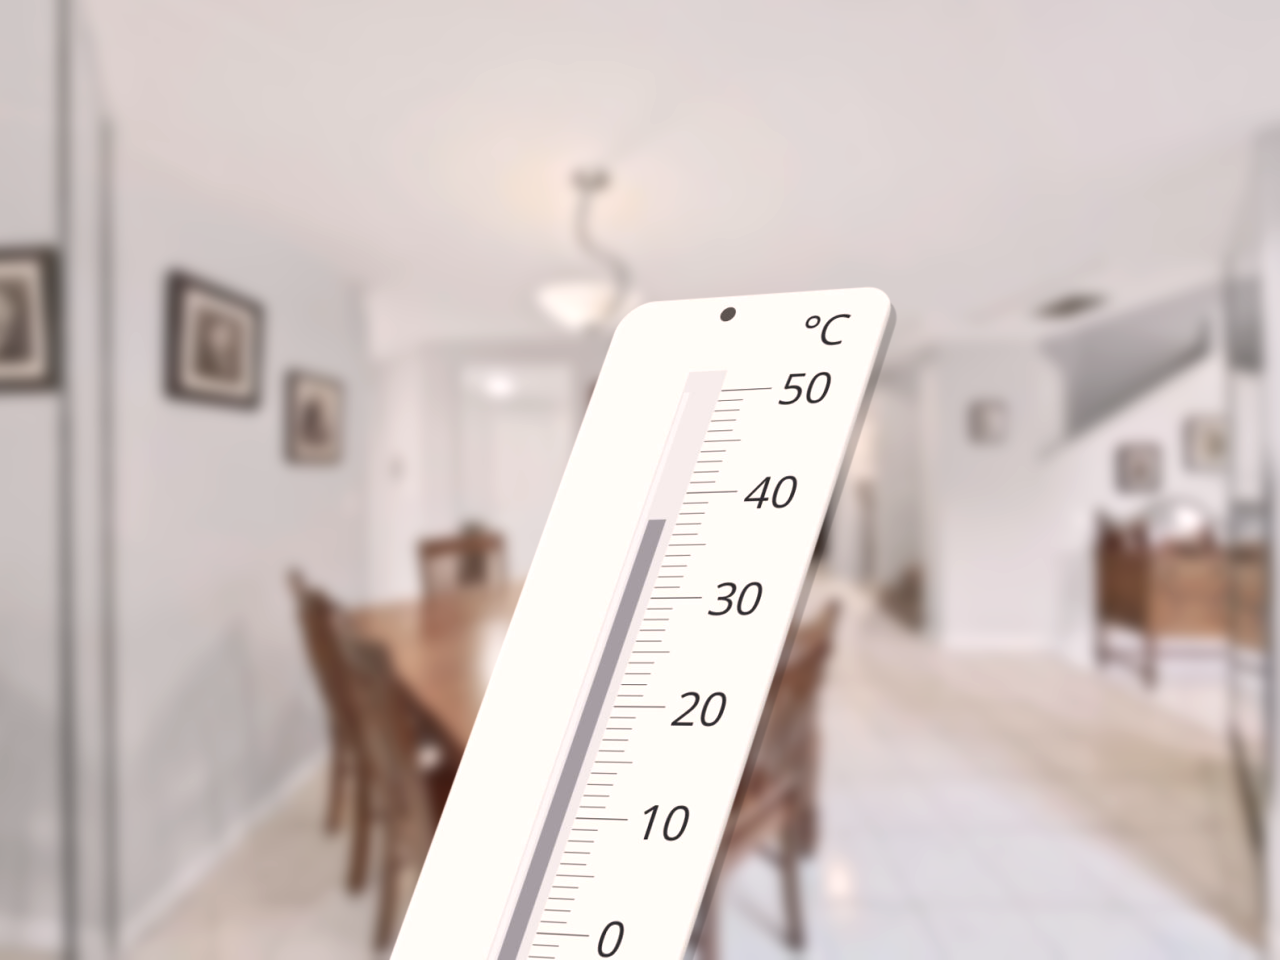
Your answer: 37.5 °C
